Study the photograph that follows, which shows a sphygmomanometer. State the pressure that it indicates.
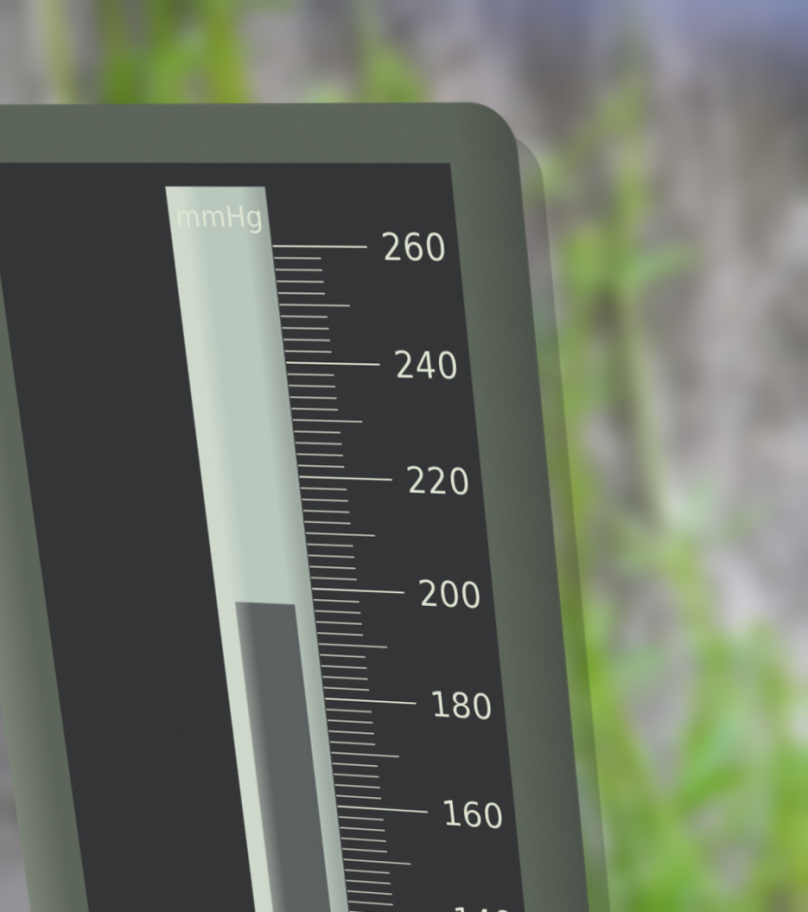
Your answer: 197 mmHg
